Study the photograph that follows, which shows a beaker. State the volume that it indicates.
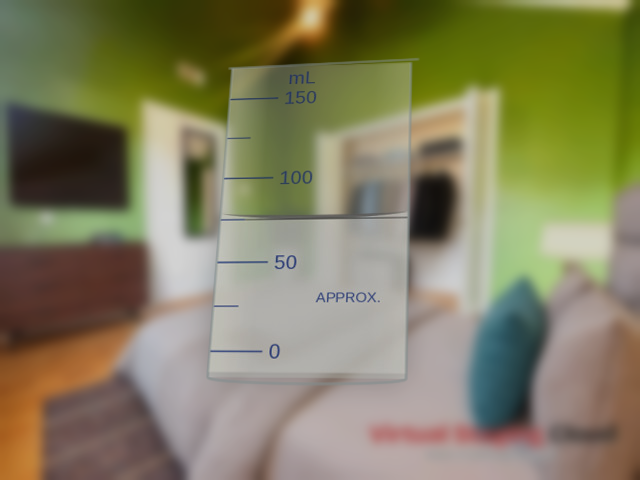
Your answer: 75 mL
